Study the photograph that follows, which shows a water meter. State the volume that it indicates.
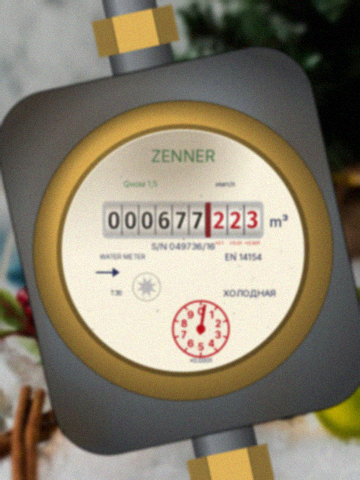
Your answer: 677.2230 m³
